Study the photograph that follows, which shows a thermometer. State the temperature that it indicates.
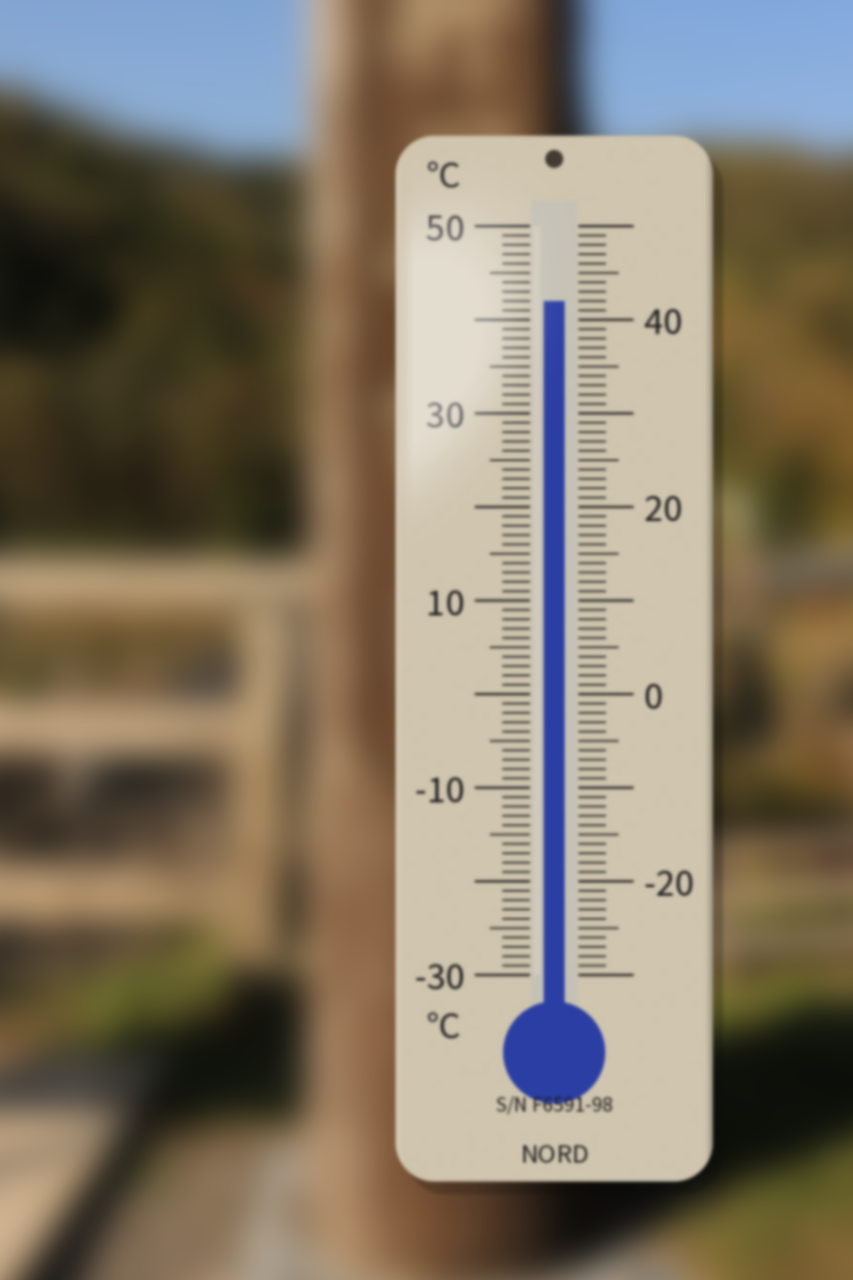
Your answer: 42 °C
